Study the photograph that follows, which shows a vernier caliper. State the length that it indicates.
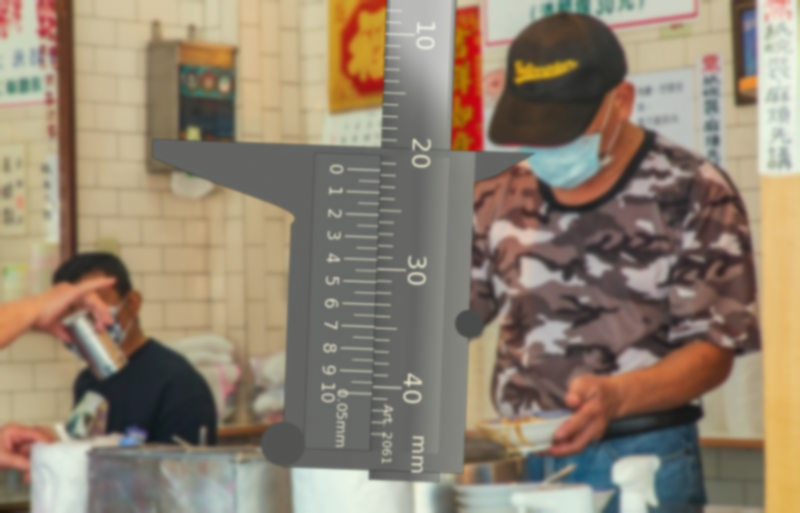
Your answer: 21.6 mm
